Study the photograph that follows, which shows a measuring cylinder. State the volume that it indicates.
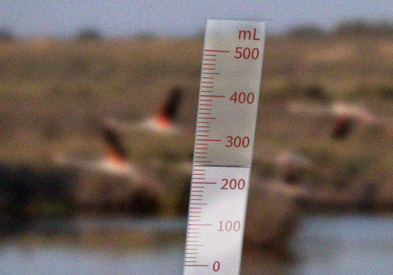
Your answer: 240 mL
